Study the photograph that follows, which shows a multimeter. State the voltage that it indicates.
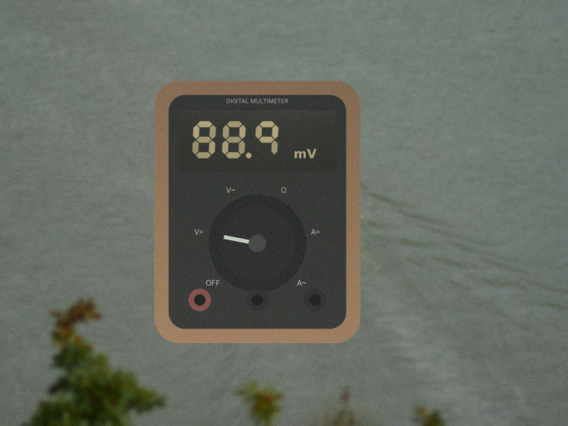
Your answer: 88.9 mV
